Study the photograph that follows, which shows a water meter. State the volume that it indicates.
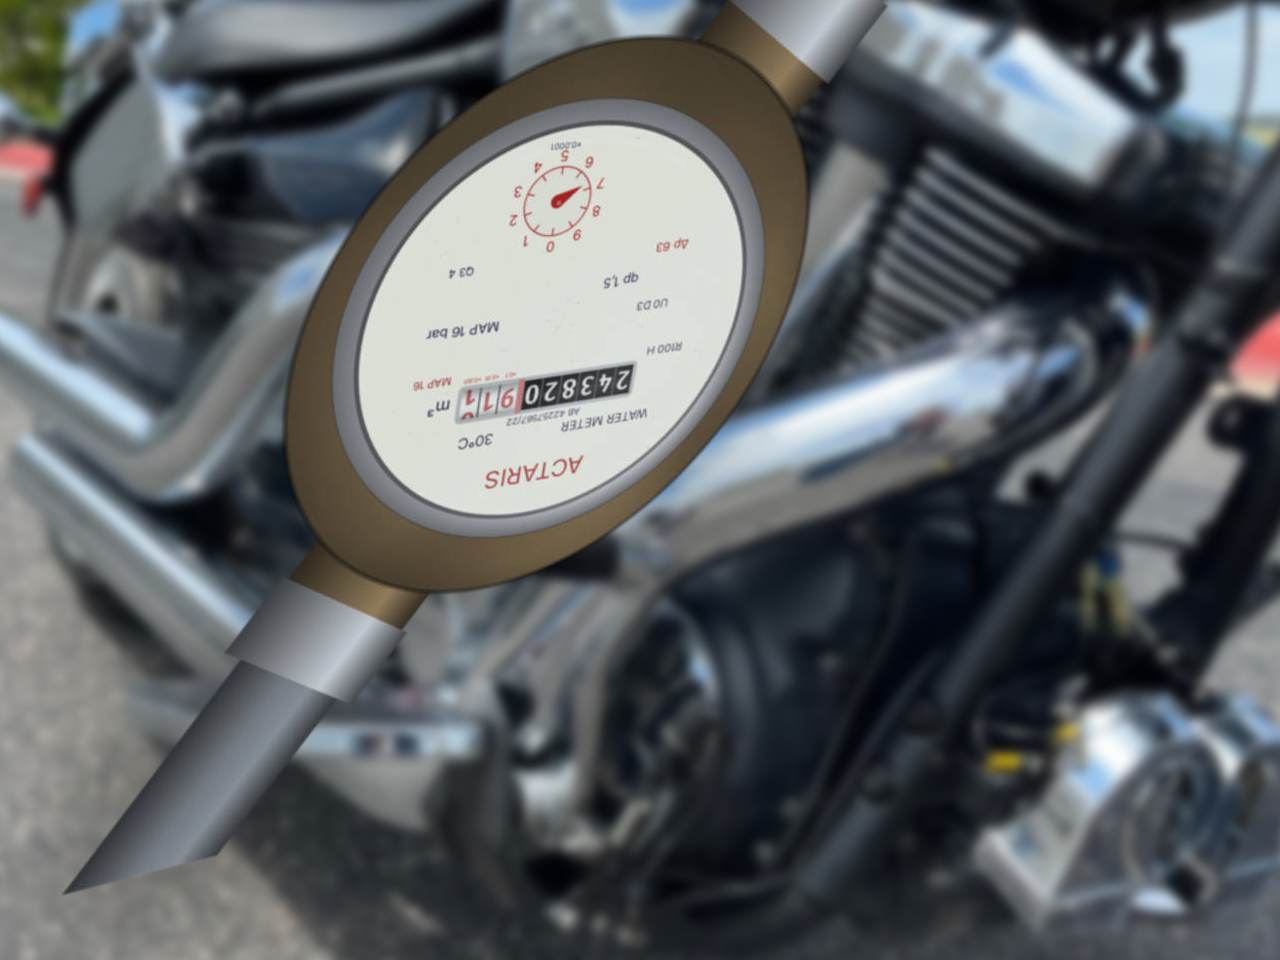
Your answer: 243820.9106 m³
